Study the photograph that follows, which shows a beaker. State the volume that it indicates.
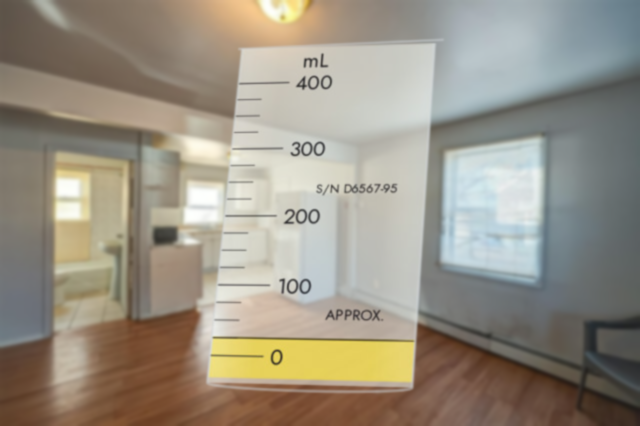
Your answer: 25 mL
